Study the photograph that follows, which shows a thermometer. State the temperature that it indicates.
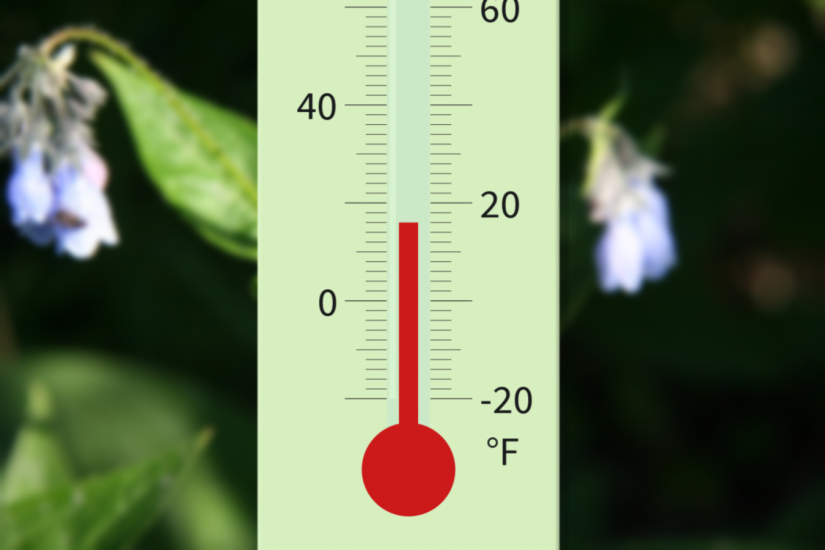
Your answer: 16 °F
